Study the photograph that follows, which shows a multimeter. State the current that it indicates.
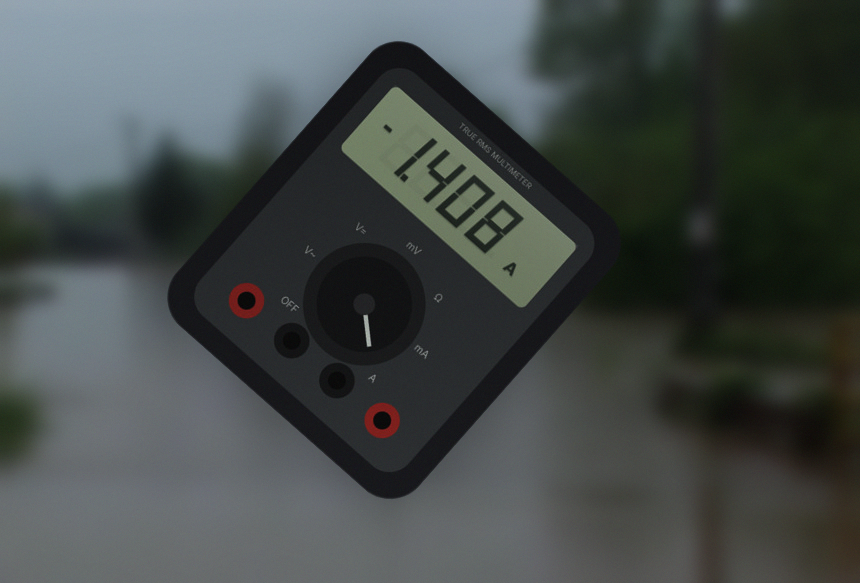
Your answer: -1.408 A
